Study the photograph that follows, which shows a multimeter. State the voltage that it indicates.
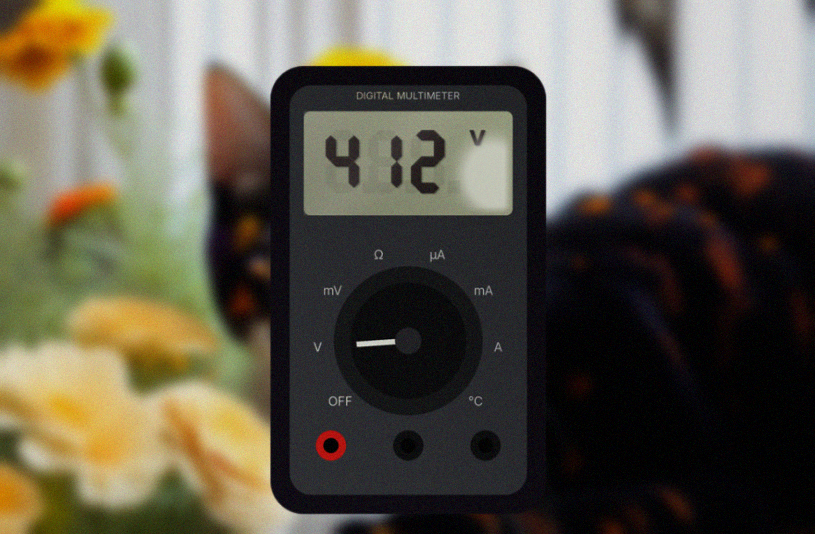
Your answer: 412 V
